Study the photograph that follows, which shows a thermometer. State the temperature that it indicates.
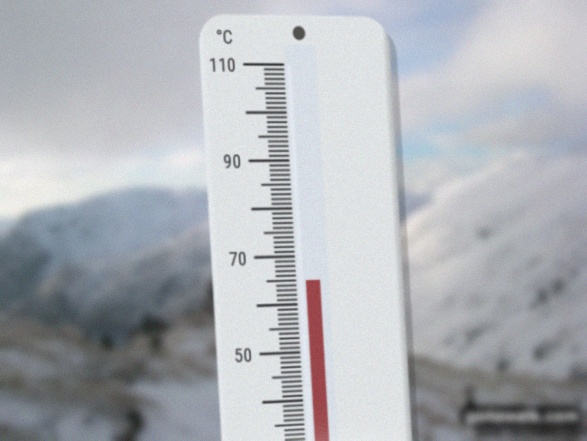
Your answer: 65 °C
